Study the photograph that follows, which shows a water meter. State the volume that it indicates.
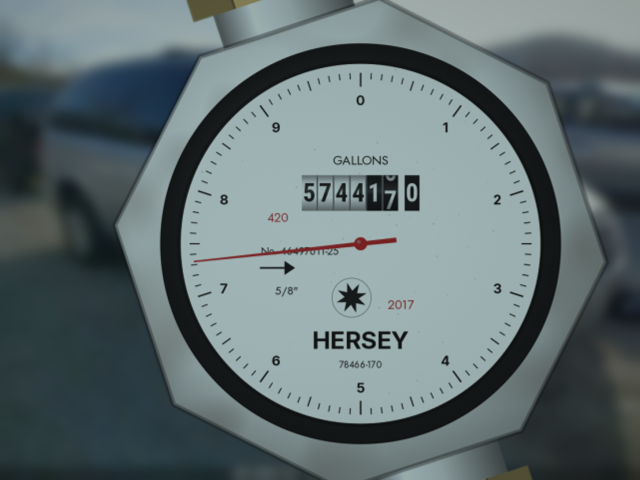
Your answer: 5744167.3 gal
